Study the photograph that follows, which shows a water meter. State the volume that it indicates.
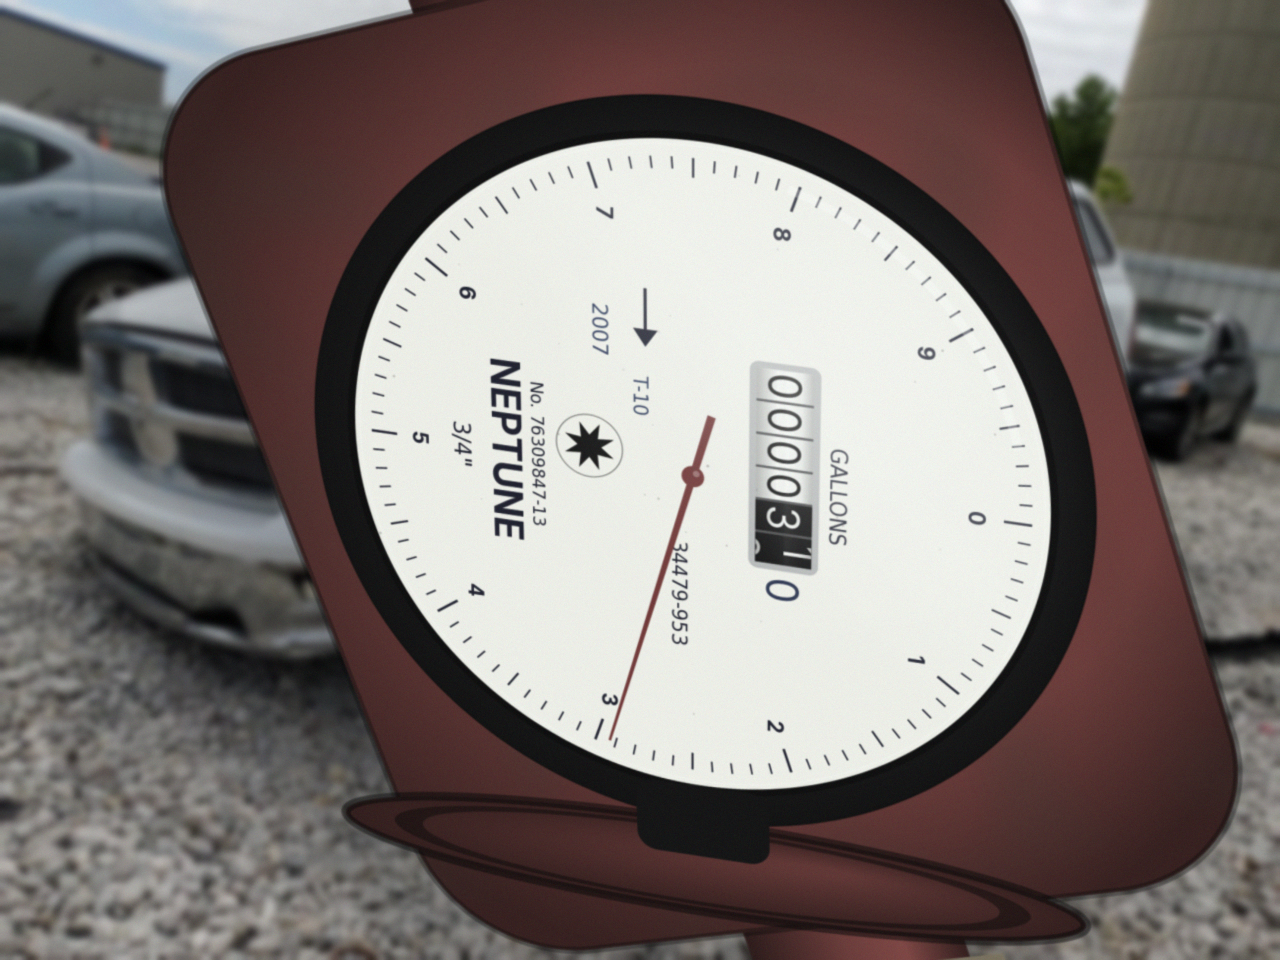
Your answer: 312.9 gal
